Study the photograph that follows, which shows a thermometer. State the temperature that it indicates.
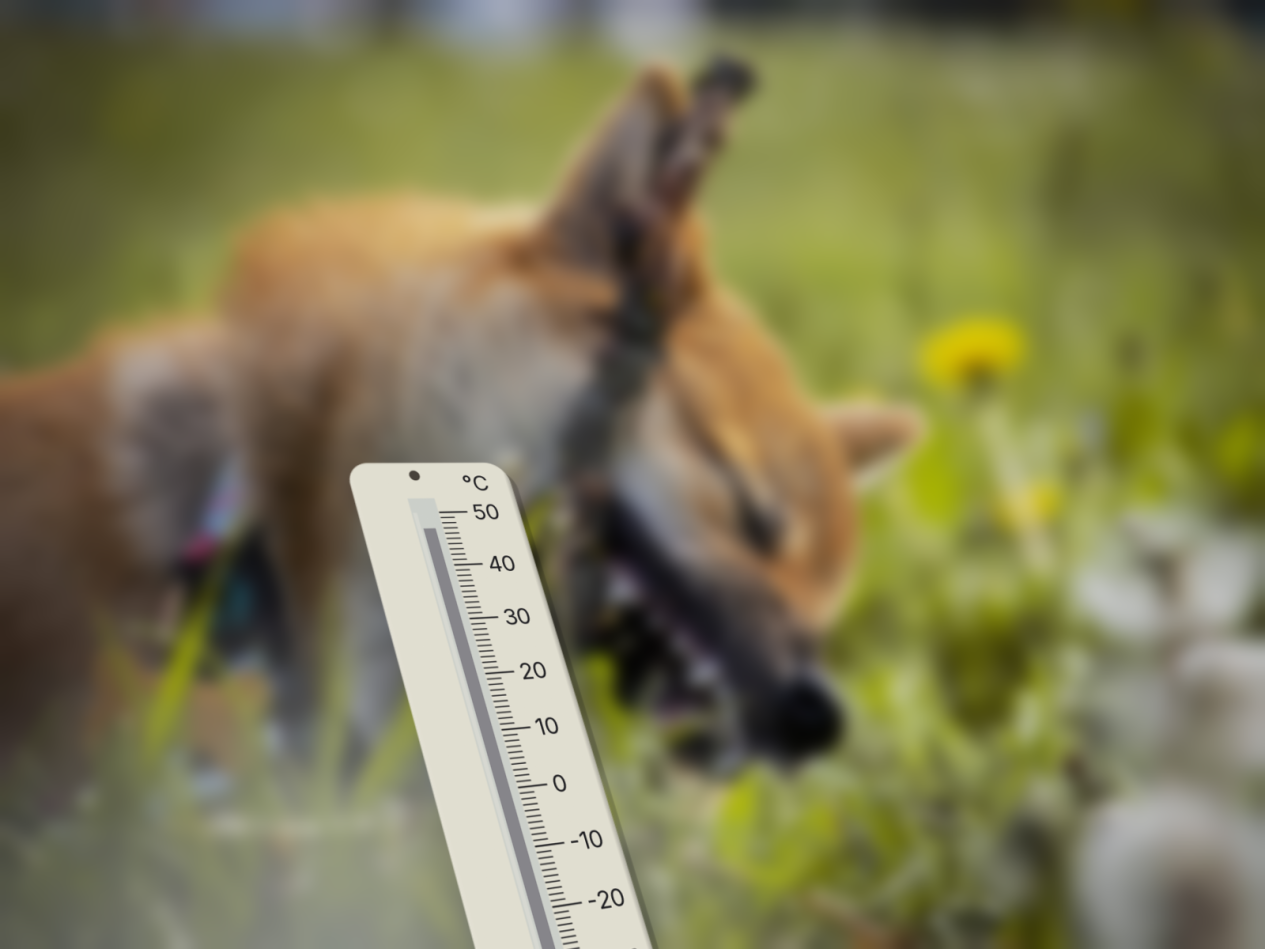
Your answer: 47 °C
